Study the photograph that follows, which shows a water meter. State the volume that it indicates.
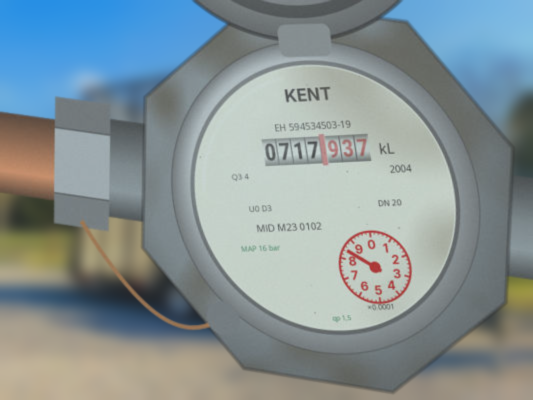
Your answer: 717.9378 kL
